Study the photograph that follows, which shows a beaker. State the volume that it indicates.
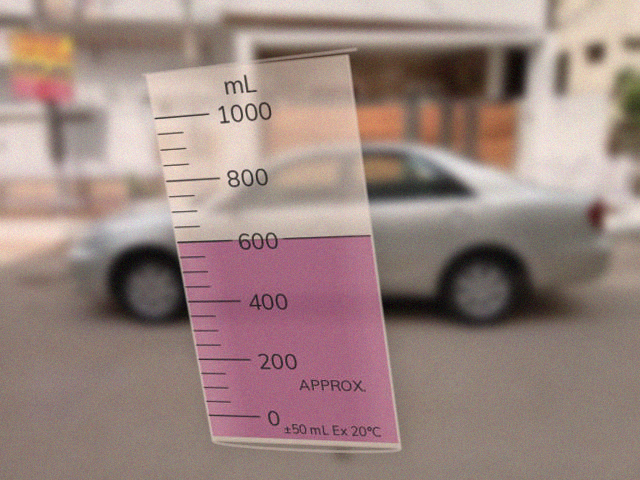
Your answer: 600 mL
